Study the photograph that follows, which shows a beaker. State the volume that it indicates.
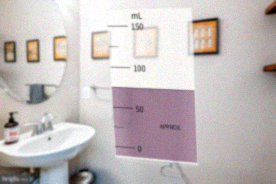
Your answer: 75 mL
